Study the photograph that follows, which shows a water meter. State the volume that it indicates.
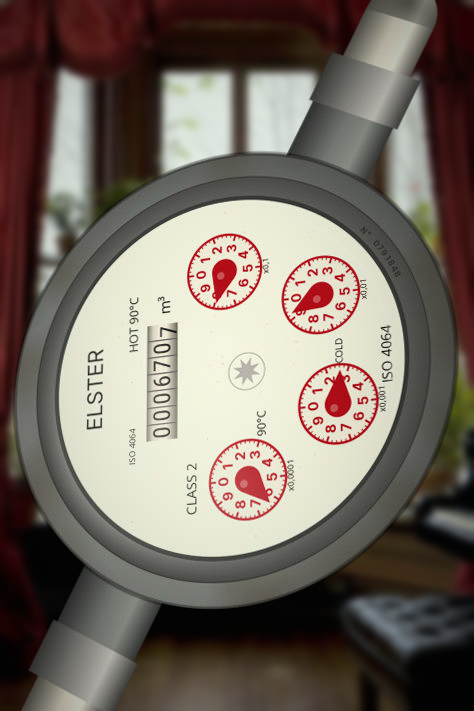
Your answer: 6706.7926 m³
